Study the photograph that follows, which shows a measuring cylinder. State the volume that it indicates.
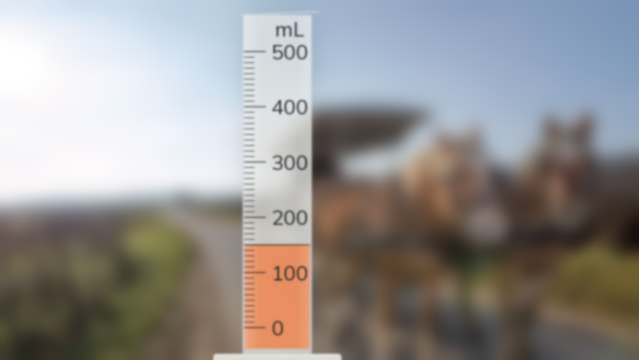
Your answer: 150 mL
